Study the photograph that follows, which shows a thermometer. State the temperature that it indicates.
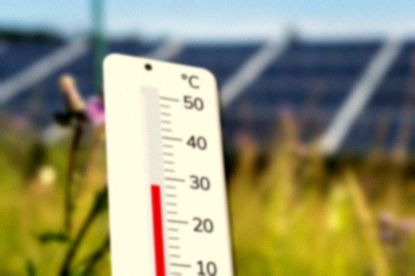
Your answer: 28 °C
